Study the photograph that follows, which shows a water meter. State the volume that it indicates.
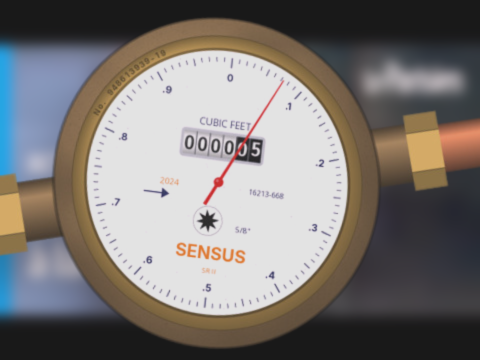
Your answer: 5.07 ft³
